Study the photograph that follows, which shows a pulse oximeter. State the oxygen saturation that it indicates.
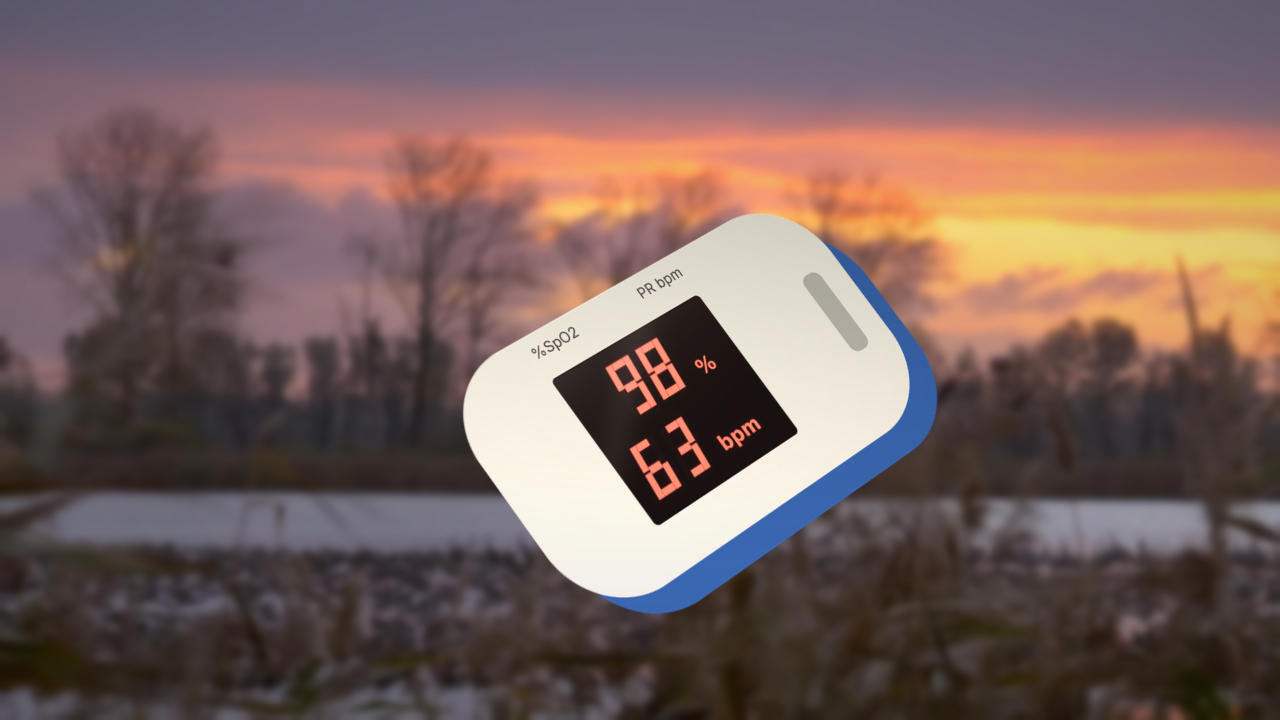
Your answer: 98 %
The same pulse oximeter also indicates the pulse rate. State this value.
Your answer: 63 bpm
